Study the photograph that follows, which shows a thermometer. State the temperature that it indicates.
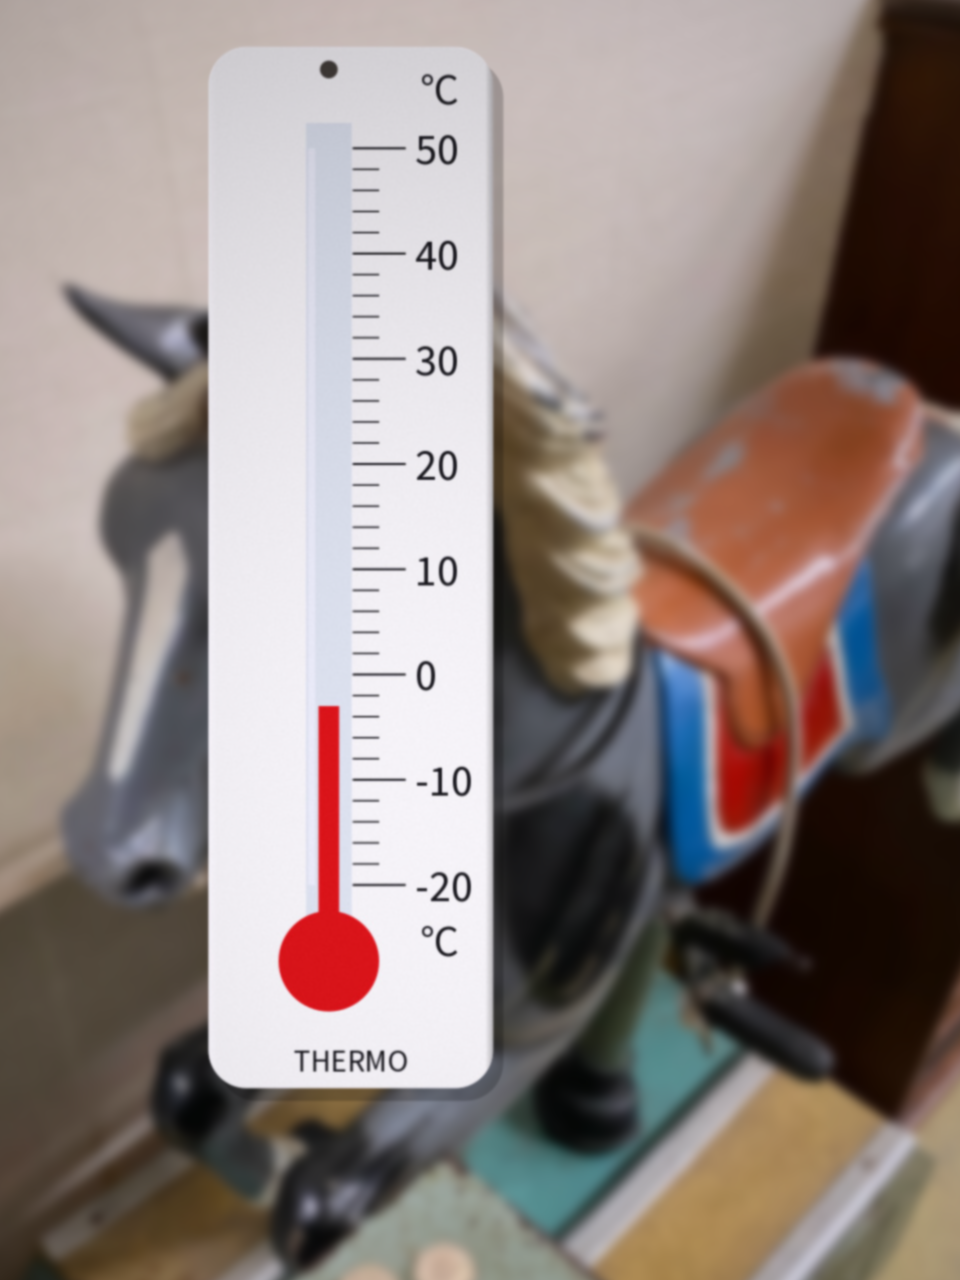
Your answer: -3 °C
